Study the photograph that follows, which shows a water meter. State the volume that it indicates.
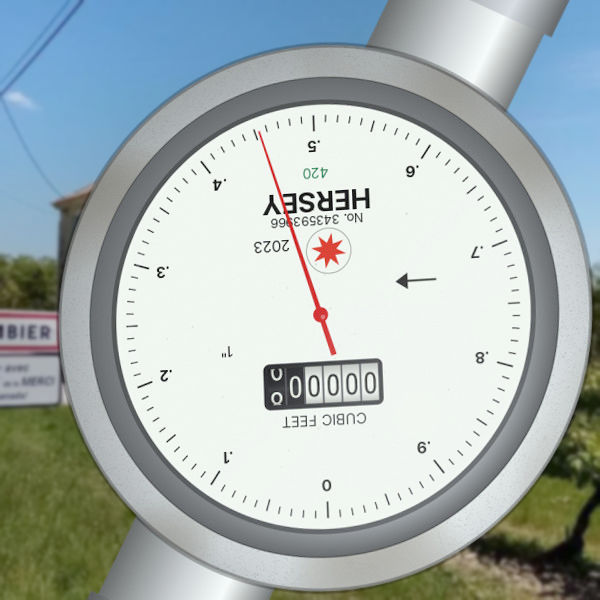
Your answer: 8.45 ft³
